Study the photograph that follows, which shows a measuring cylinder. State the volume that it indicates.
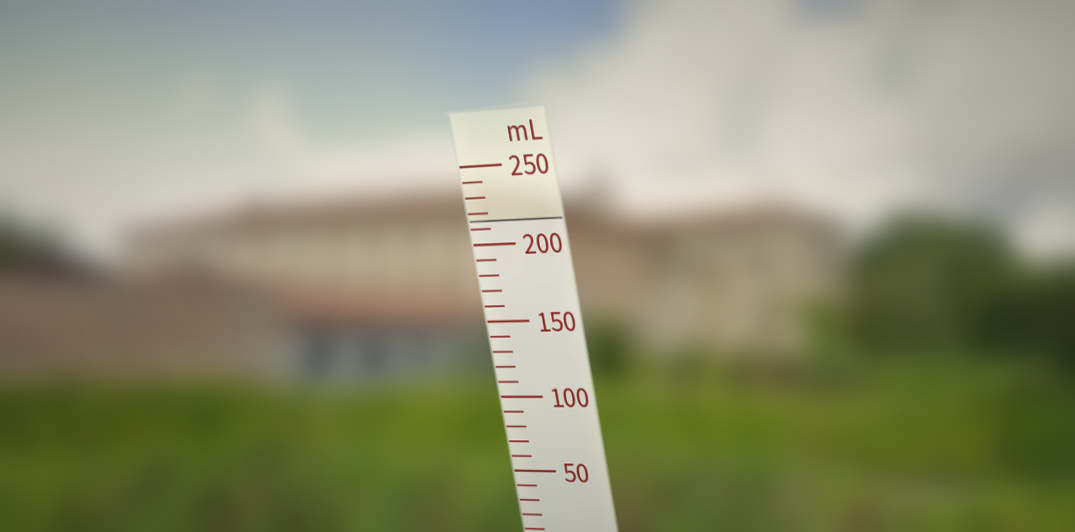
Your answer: 215 mL
